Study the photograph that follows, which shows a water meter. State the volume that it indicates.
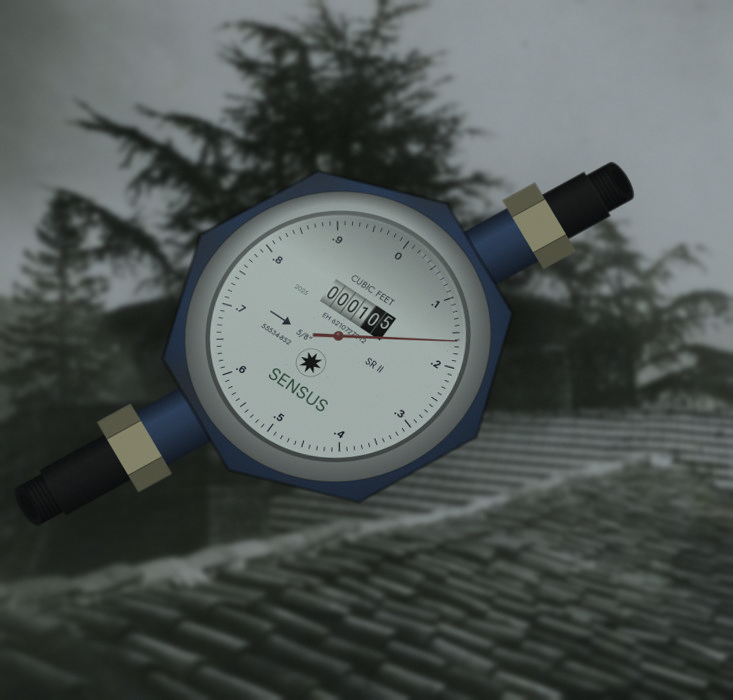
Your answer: 105.16 ft³
